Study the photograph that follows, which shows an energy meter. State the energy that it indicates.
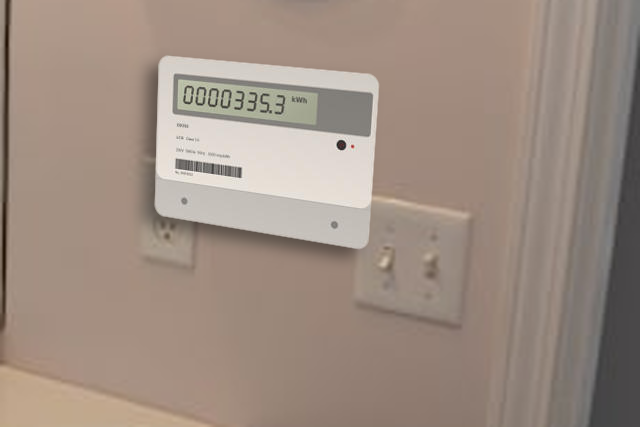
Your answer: 335.3 kWh
